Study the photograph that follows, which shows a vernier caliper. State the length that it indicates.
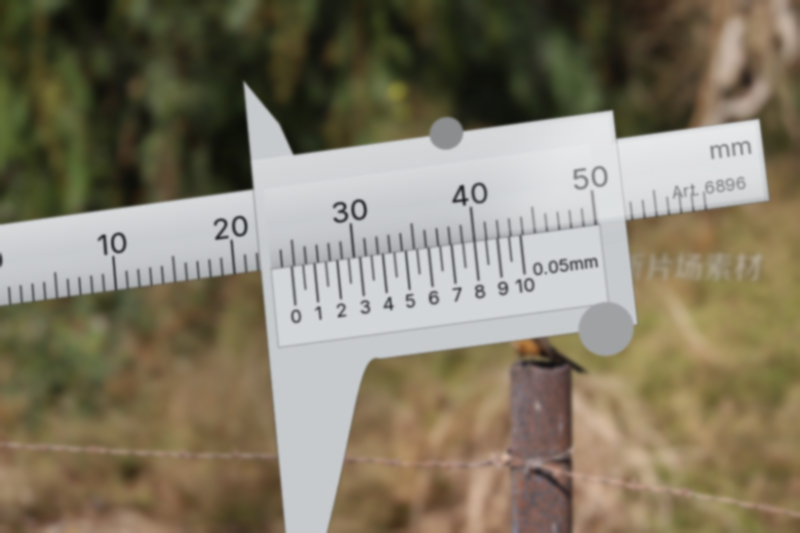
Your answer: 24.8 mm
